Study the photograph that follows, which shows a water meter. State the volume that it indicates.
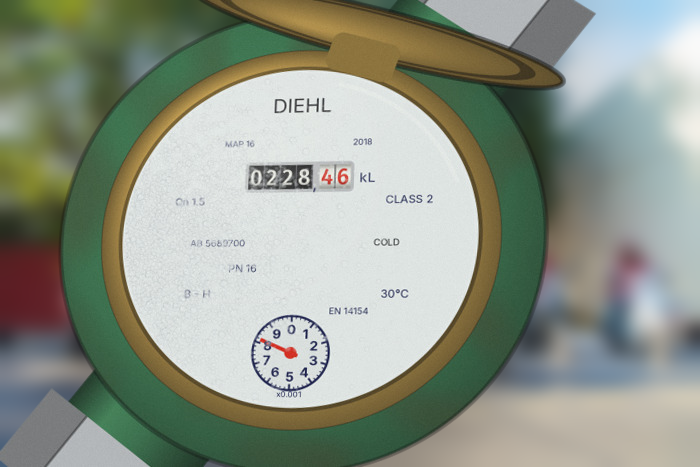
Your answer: 228.468 kL
